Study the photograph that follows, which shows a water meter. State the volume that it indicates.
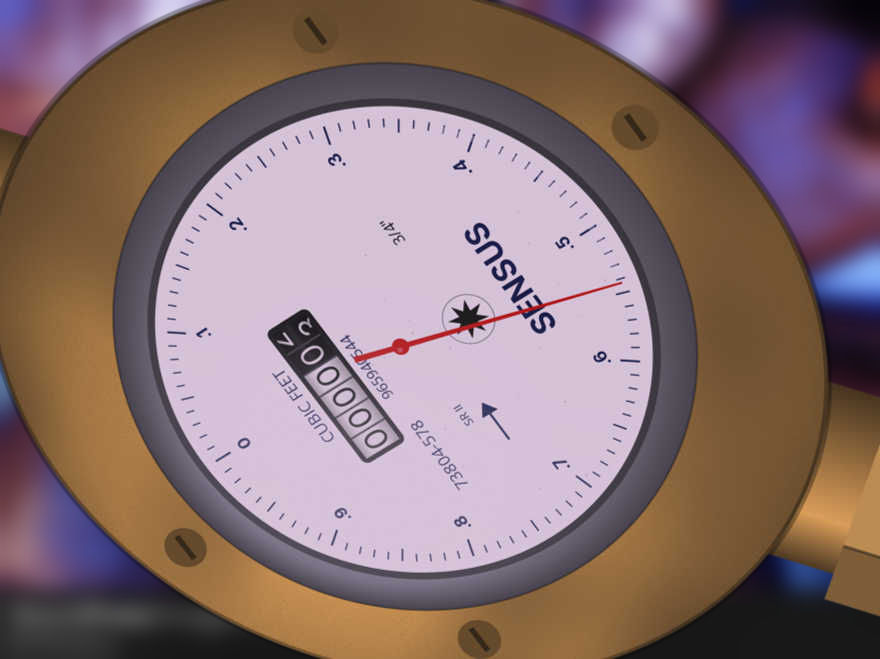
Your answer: 2.54 ft³
